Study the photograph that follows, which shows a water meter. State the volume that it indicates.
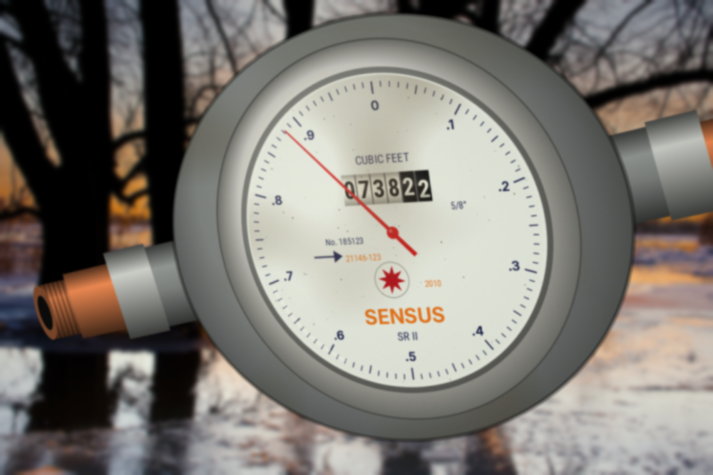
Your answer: 73821.88 ft³
